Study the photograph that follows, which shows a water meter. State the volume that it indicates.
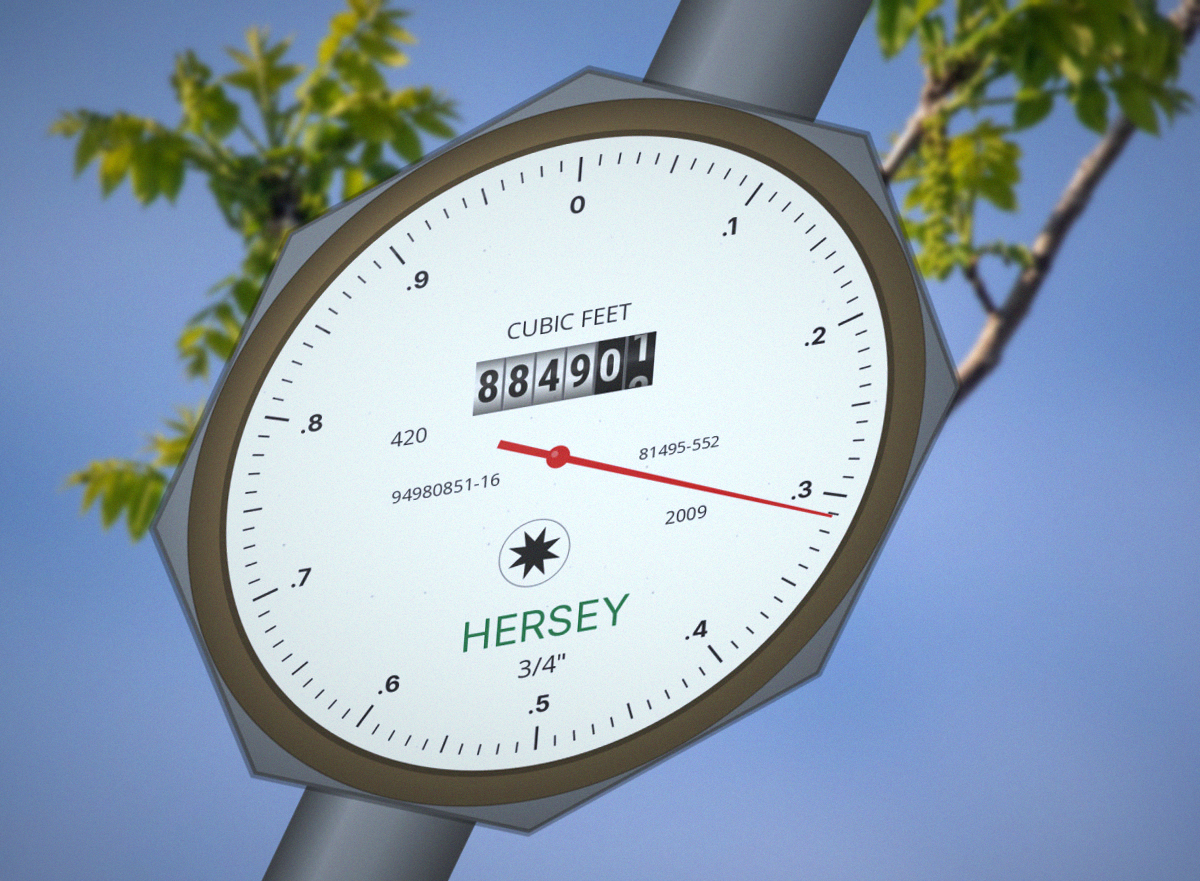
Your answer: 884901.31 ft³
